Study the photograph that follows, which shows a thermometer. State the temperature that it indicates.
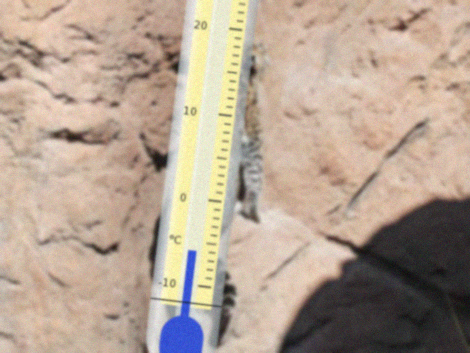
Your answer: -6 °C
